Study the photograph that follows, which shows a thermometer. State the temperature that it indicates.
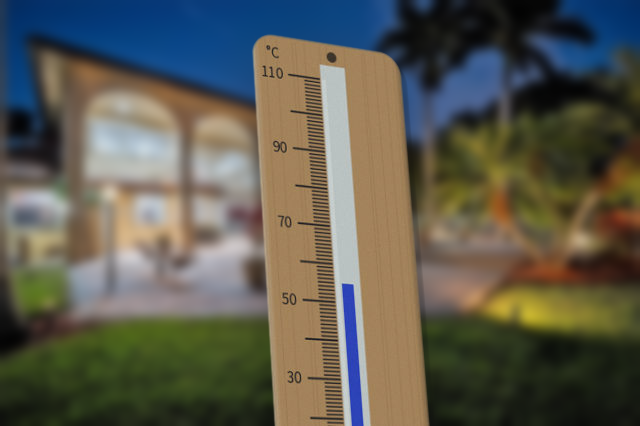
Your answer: 55 °C
